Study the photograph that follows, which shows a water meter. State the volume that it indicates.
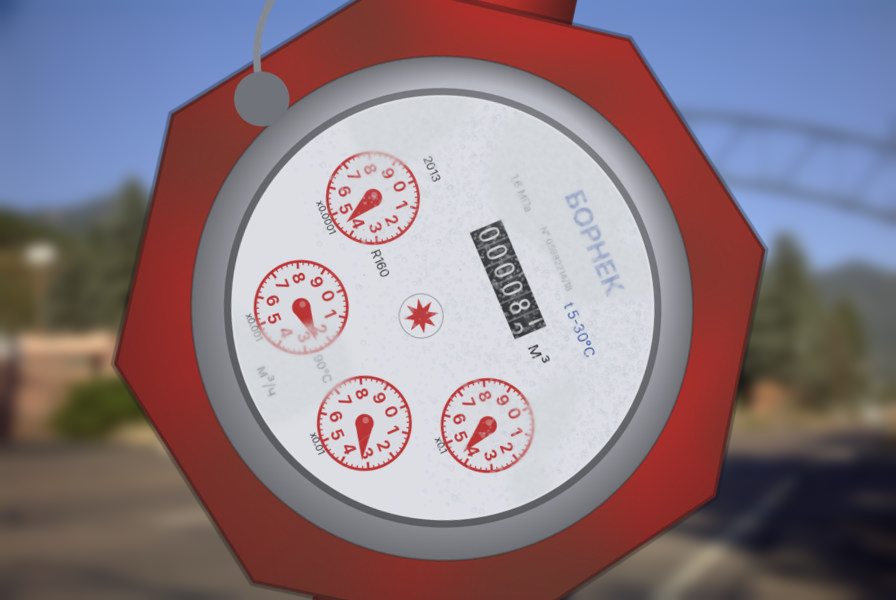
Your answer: 81.4324 m³
